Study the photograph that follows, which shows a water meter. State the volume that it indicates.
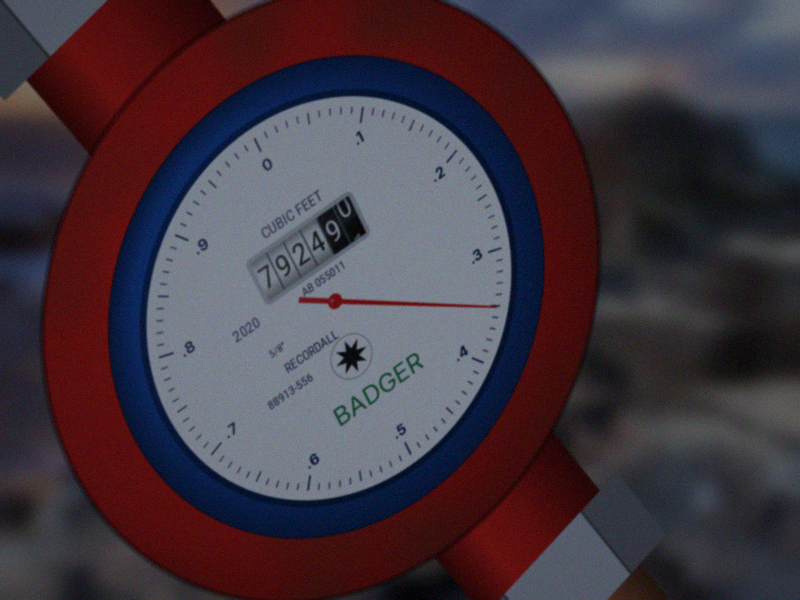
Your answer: 792490.35 ft³
